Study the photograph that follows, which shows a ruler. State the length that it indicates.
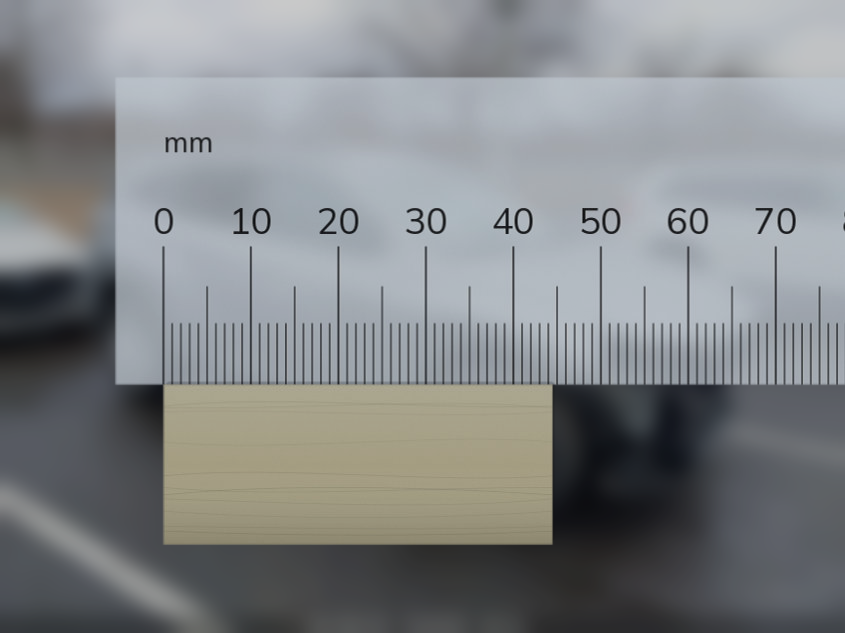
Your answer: 44.5 mm
